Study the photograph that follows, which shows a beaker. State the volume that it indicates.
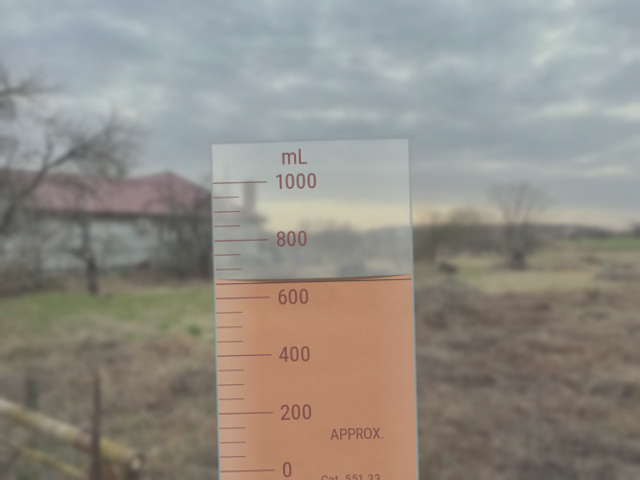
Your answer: 650 mL
